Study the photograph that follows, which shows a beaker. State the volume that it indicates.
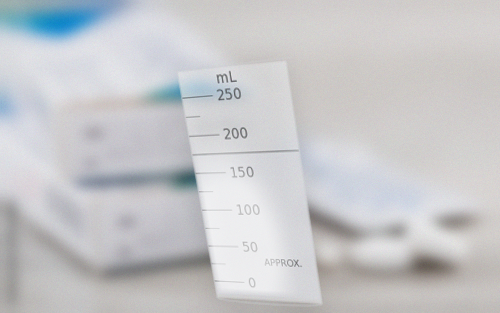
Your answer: 175 mL
